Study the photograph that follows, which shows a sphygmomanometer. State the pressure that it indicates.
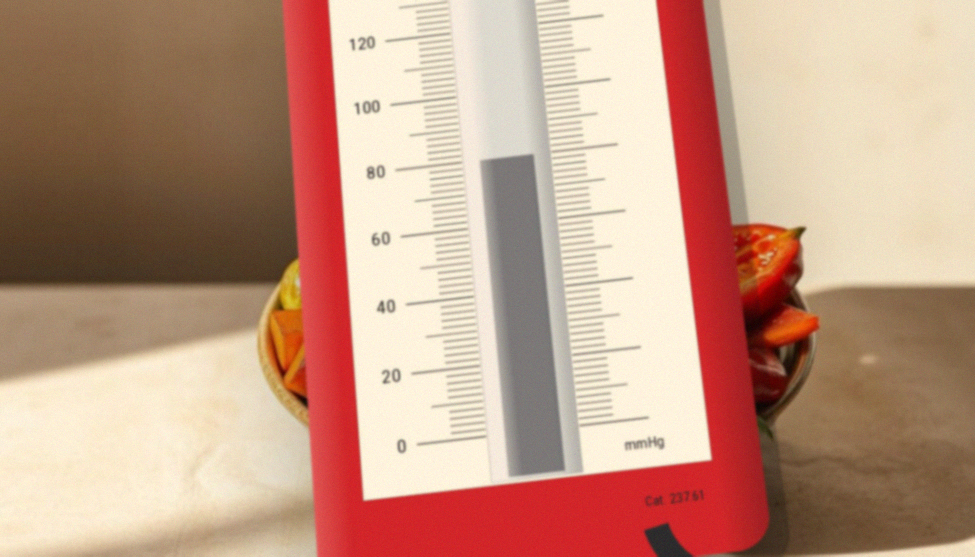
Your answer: 80 mmHg
